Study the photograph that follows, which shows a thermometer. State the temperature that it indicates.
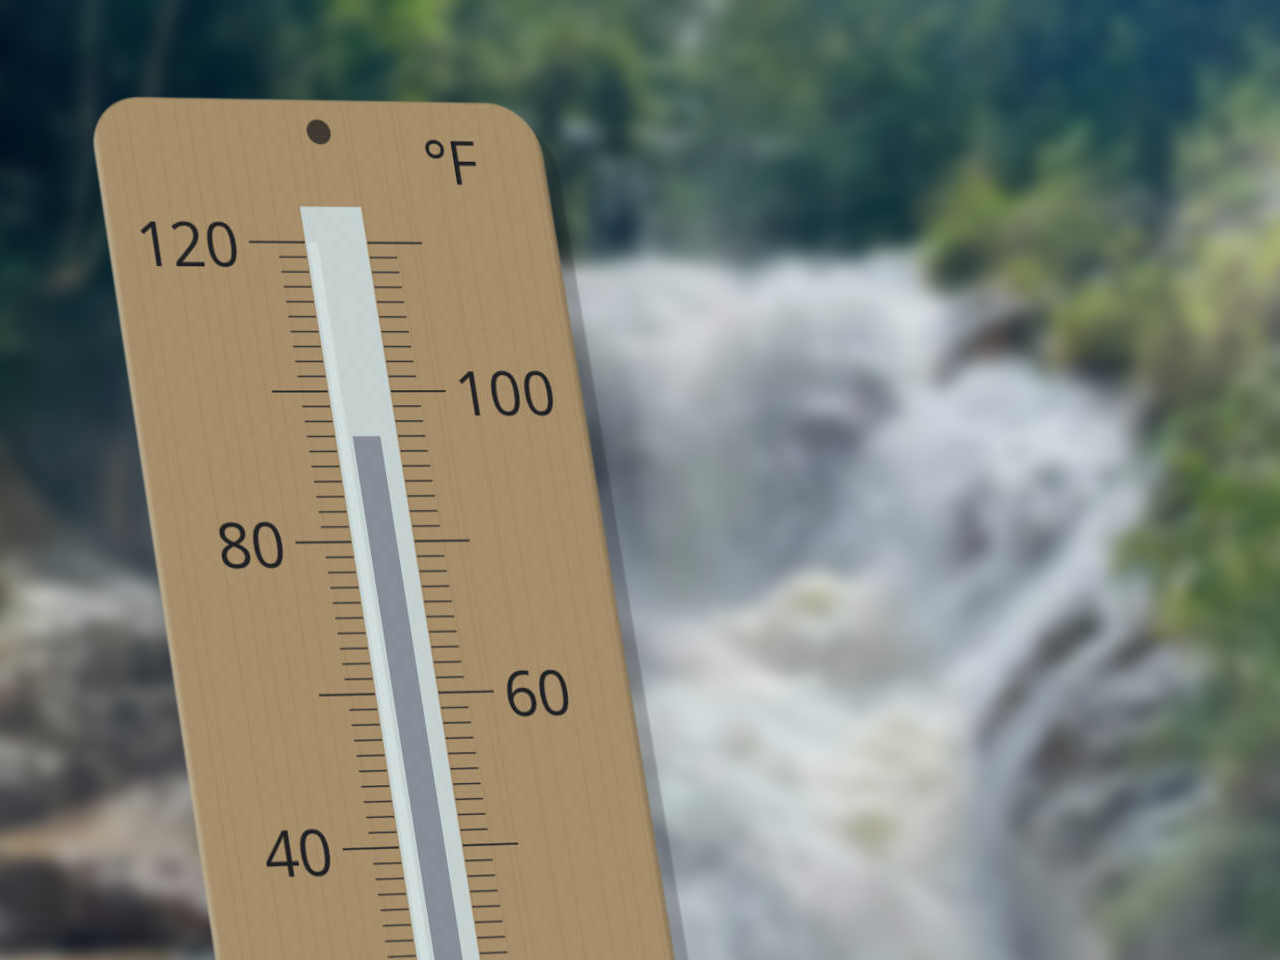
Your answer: 94 °F
